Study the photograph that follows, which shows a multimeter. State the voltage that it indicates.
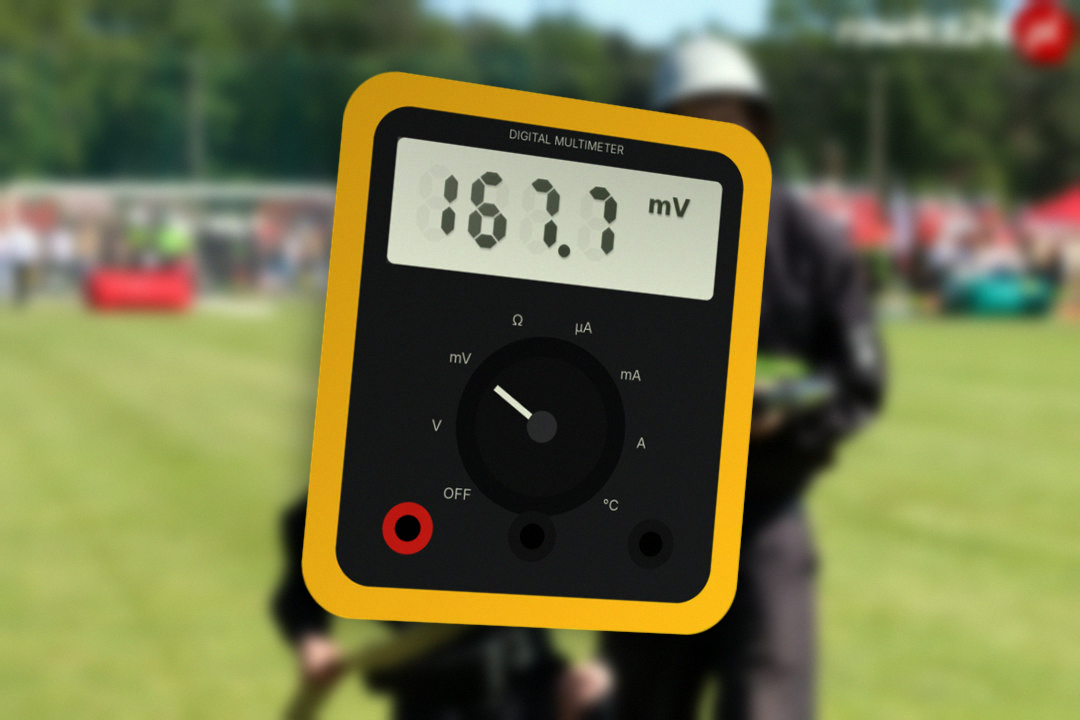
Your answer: 167.7 mV
